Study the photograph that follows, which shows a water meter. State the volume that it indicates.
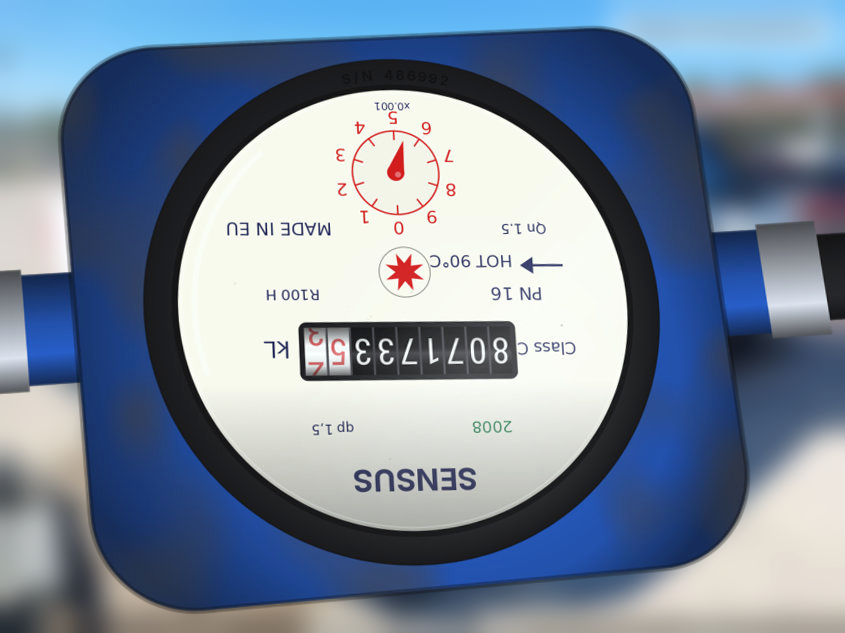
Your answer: 8071733.525 kL
